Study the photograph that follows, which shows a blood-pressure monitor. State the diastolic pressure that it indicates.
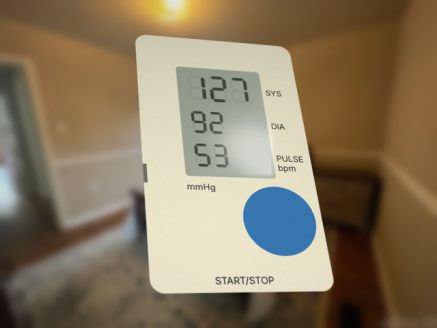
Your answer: 92 mmHg
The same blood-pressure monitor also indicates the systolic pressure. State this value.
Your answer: 127 mmHg
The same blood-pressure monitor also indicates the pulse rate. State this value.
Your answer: 53 bpm
